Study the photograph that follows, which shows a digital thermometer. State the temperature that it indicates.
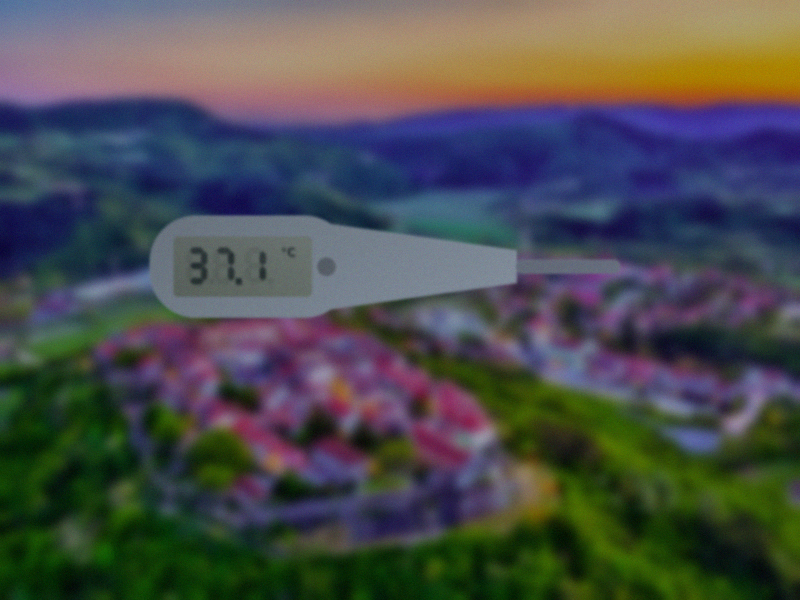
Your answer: 37.1 °C
